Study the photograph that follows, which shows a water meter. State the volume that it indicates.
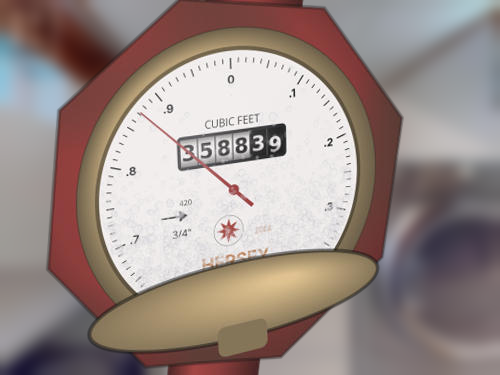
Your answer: 358838.87 ft³
